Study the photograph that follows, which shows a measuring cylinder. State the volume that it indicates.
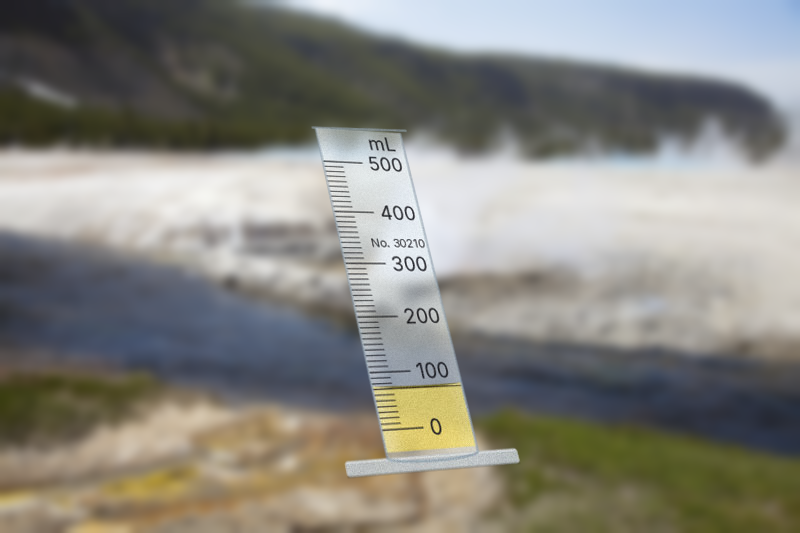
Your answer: 70 mL
